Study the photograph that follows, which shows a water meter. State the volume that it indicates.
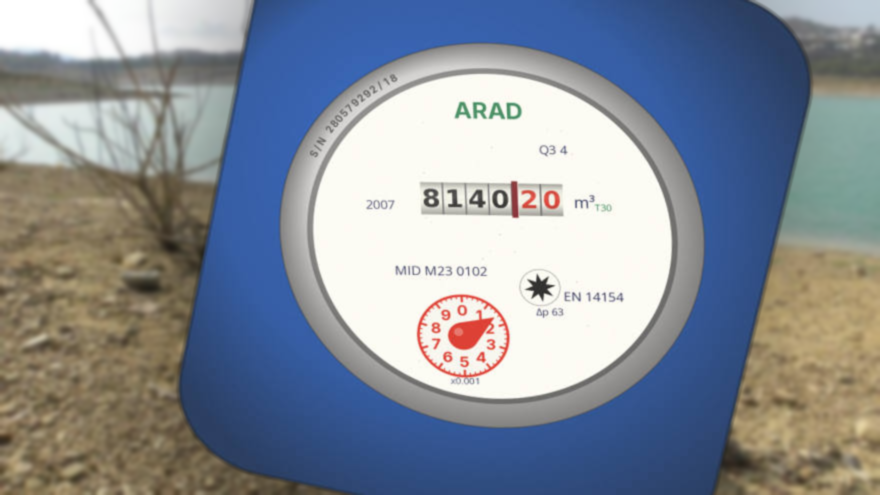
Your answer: 8140.201 m³
